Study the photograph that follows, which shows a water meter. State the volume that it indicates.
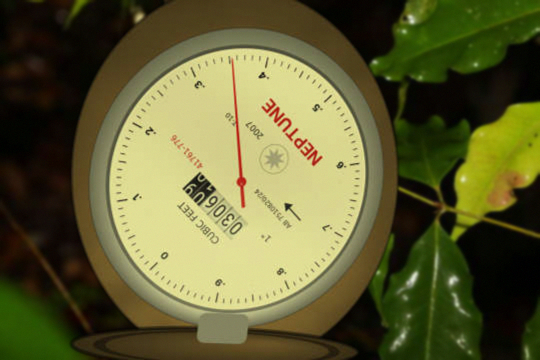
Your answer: 30609.35 ft³
